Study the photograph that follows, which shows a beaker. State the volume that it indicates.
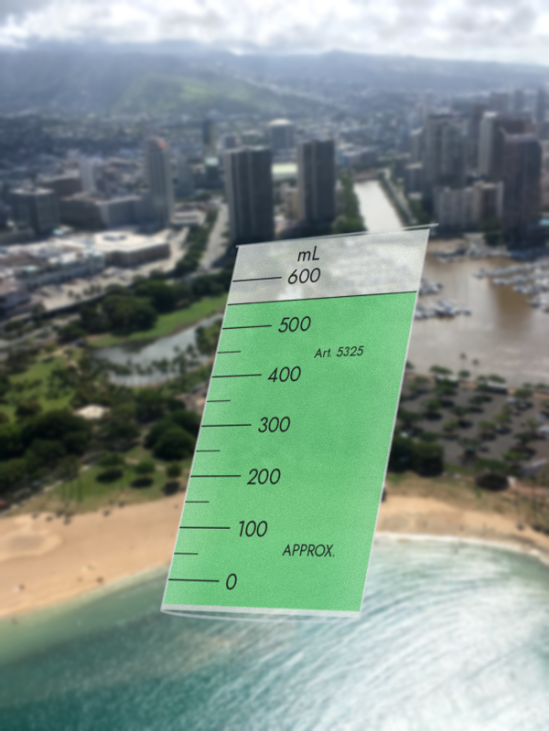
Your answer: 550 mL
